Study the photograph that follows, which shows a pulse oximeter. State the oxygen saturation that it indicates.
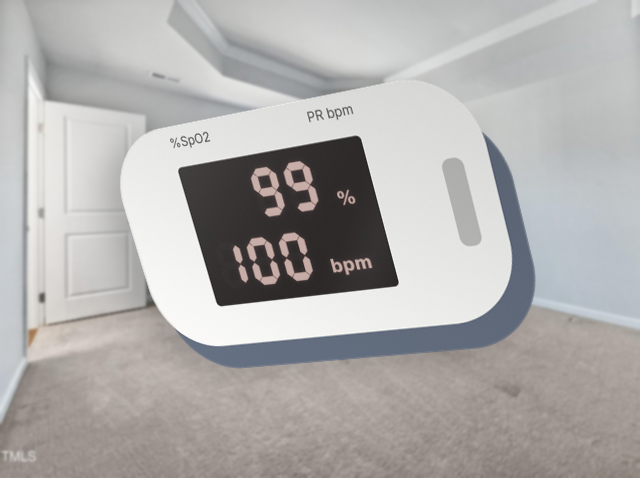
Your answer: 99 %
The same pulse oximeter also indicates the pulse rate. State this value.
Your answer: 100 bpm
